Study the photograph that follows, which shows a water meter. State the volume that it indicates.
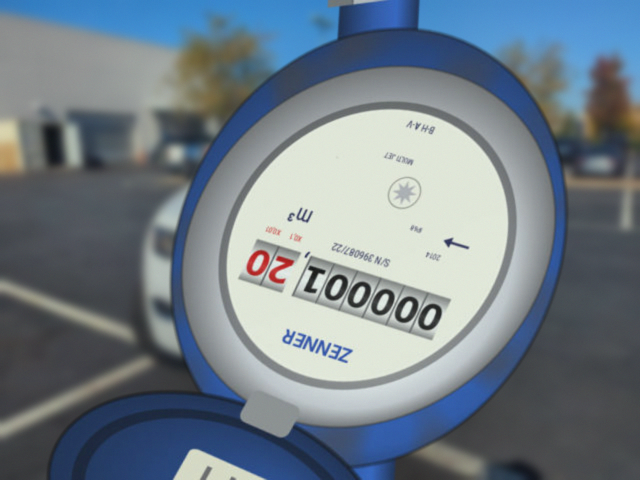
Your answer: 1.20 m³
